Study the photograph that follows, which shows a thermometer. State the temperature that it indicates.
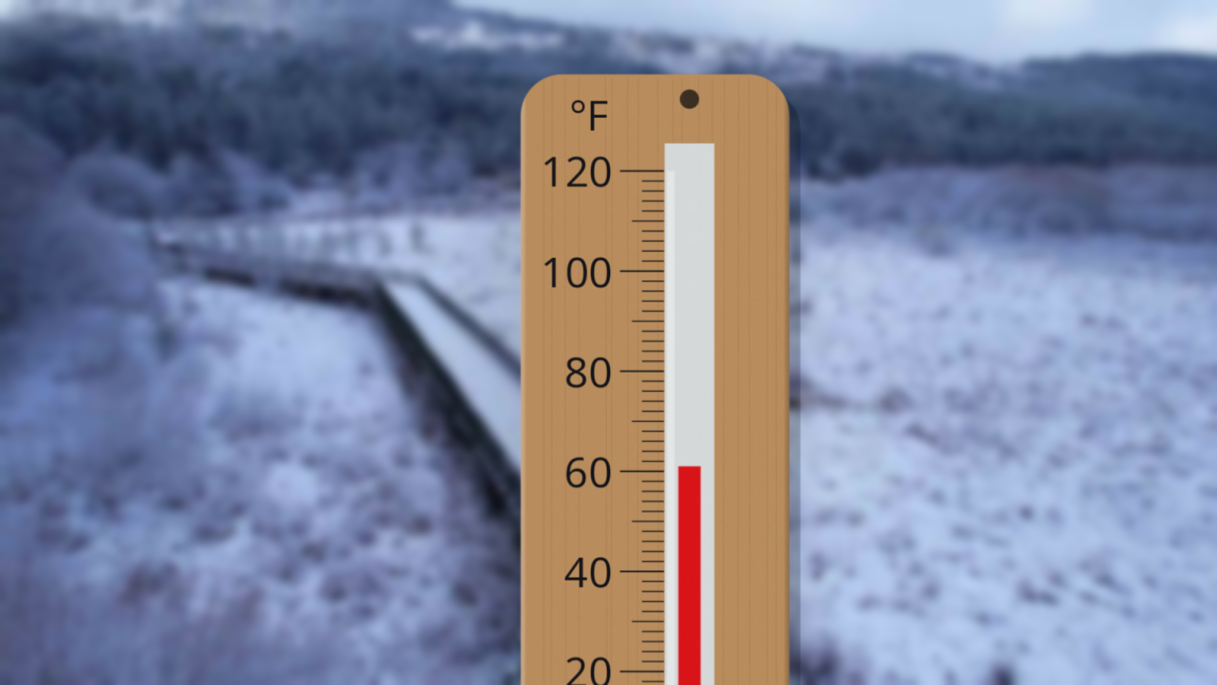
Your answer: 61 °F
